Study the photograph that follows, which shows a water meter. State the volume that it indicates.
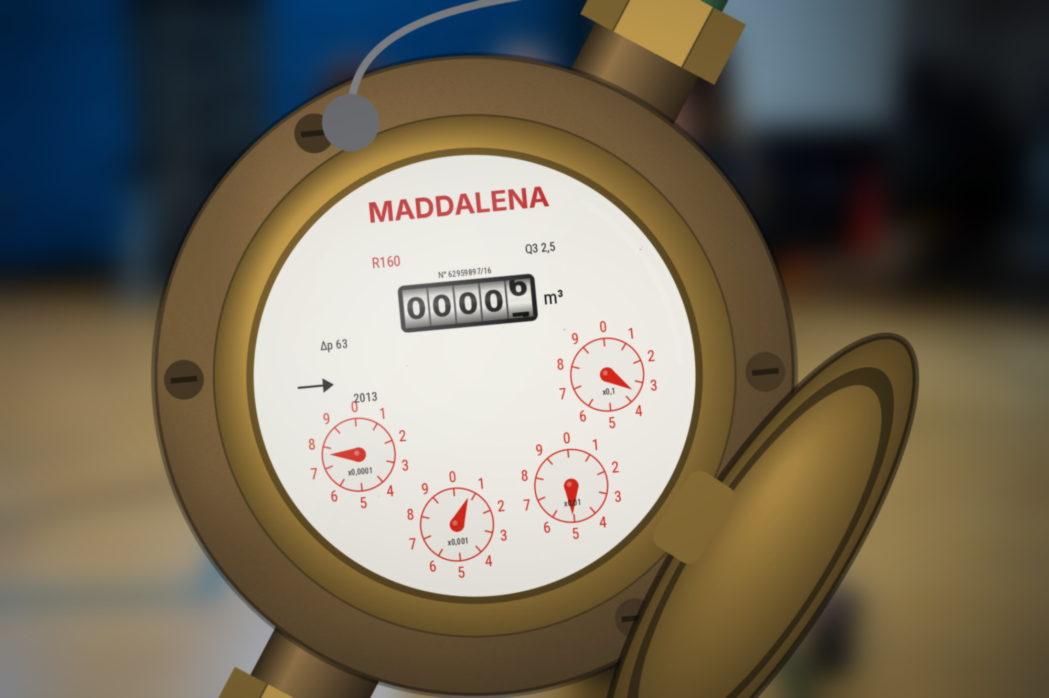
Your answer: 6.3507 m³
